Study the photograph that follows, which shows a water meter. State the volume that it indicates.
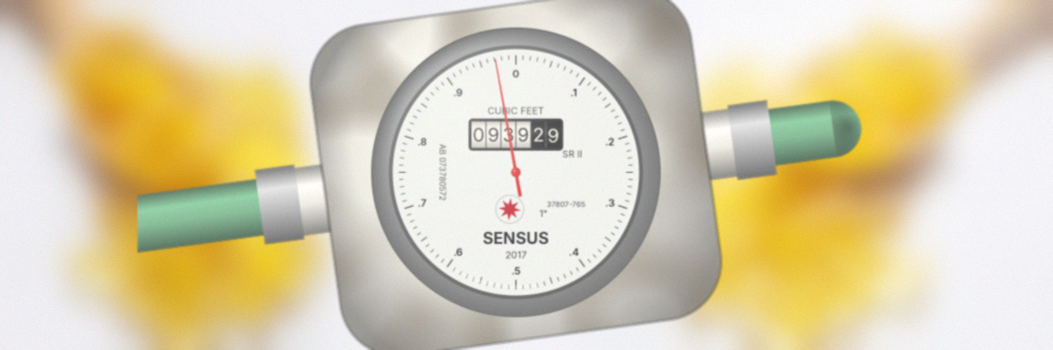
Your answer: 93928.97 ft³
